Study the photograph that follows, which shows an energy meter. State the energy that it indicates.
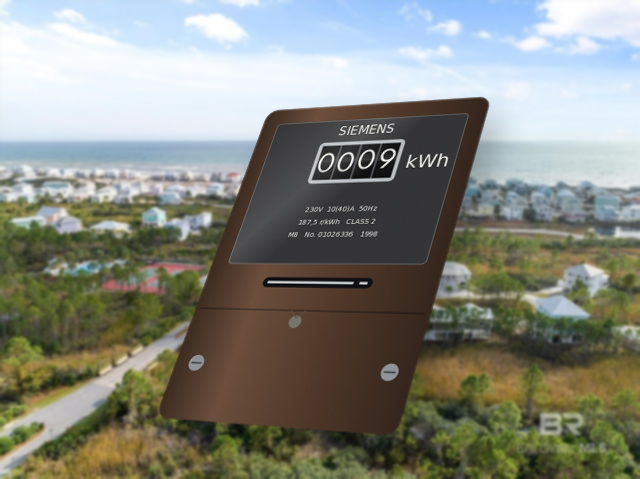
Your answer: 9 kWh
